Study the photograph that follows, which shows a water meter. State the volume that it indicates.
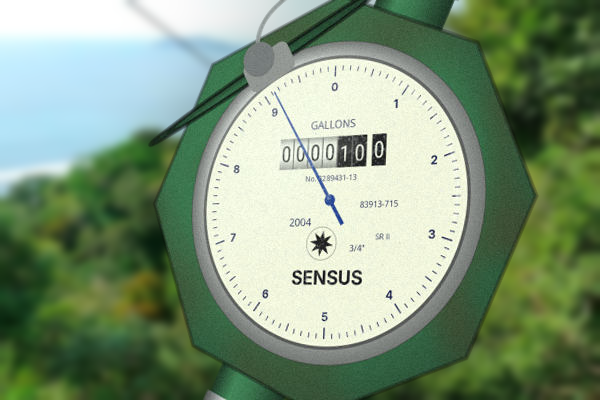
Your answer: 99.1 gal
